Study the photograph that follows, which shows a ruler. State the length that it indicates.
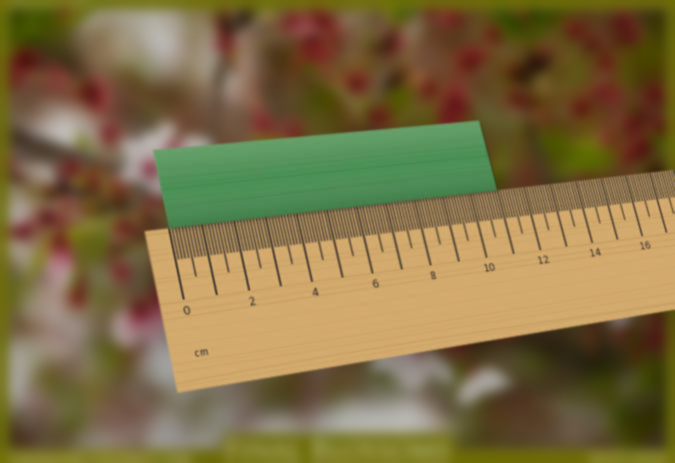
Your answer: 11 cm
